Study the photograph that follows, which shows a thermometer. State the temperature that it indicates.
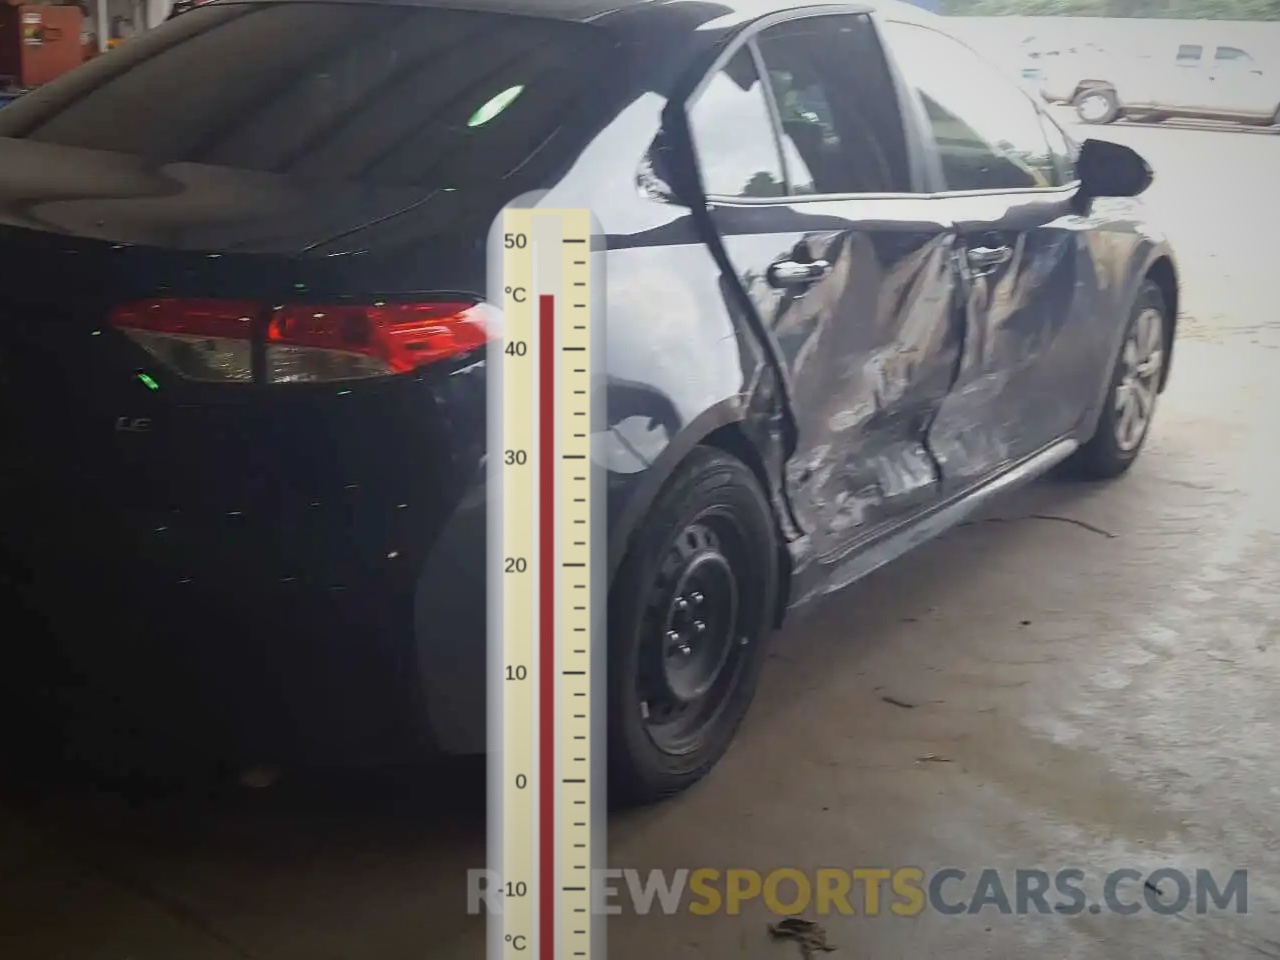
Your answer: 45 °C
